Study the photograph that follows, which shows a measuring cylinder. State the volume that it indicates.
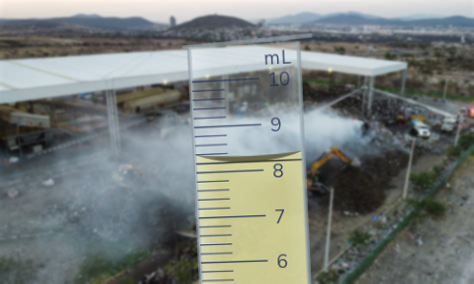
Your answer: 8.2 mL
